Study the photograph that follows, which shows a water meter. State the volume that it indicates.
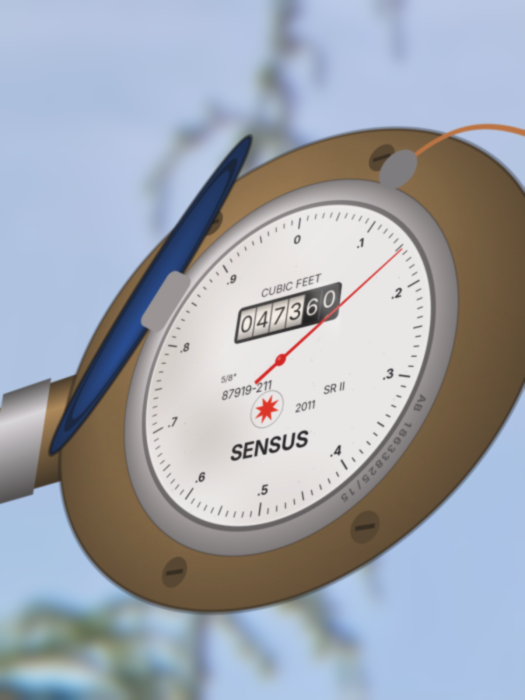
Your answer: 47360.15 ft³
